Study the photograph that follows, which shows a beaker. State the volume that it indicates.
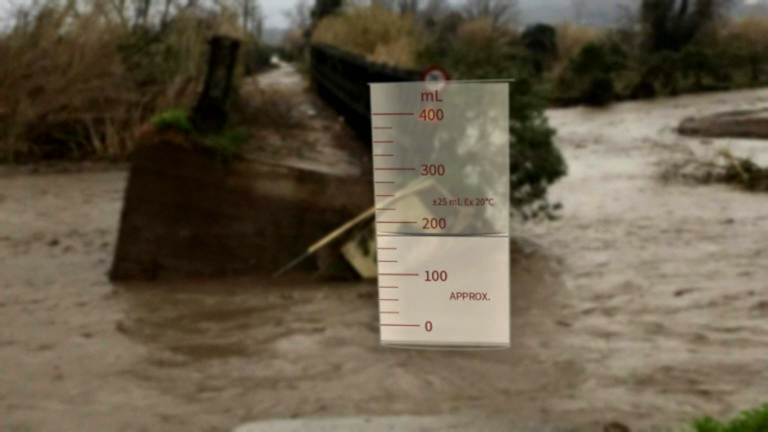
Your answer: 175 mL
